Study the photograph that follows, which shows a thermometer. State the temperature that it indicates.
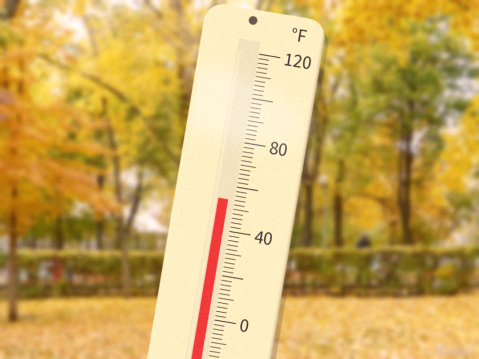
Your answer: 54 °F
